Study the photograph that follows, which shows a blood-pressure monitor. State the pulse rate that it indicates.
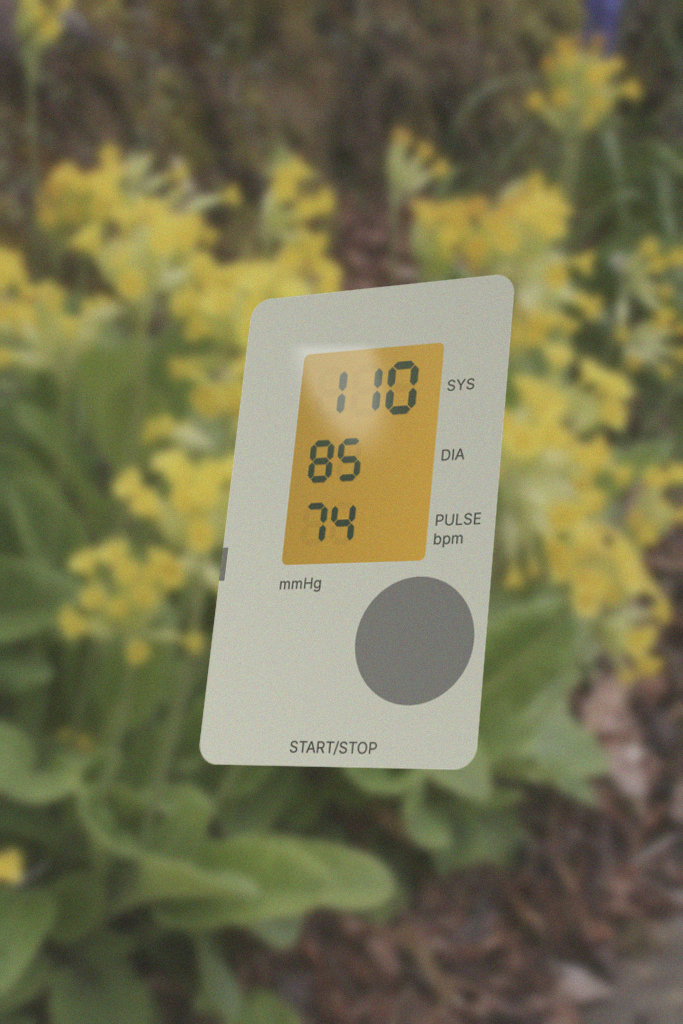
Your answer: 74 bpm
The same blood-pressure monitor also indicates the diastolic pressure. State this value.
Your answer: 85 mmHg
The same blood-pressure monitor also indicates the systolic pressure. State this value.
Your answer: 110 mmHg
